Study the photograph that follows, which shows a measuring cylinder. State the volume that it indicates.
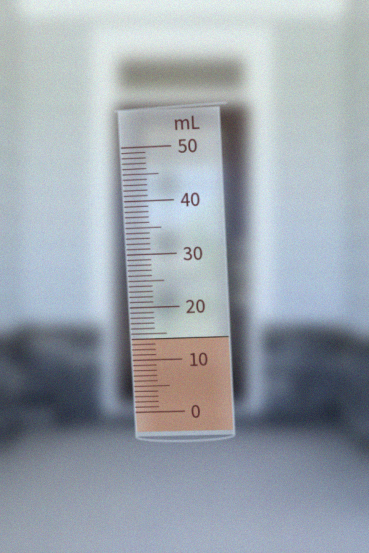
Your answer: 14 mL
